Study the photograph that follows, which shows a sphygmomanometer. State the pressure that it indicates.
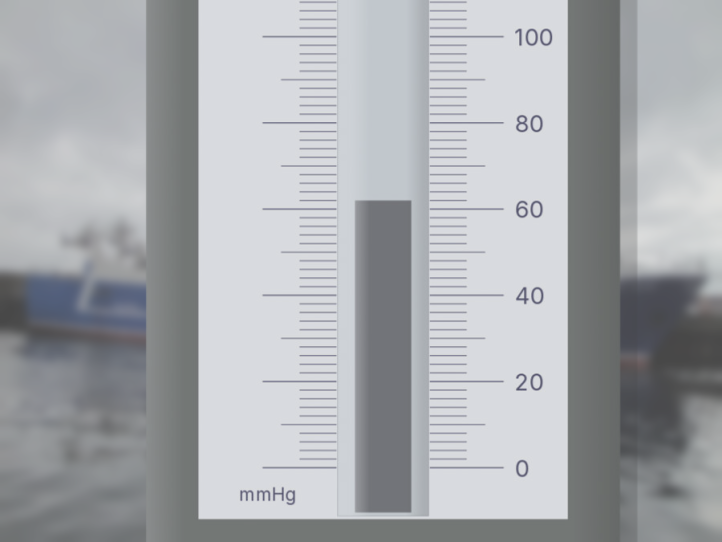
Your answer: 62 mmHg
